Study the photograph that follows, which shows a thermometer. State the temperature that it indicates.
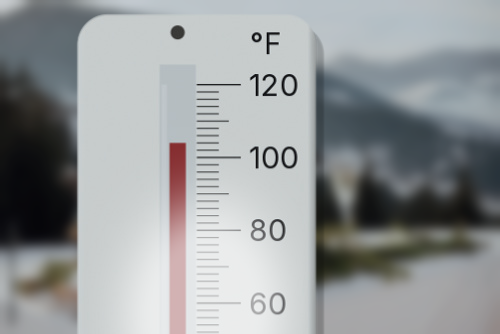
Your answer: 104 °F
